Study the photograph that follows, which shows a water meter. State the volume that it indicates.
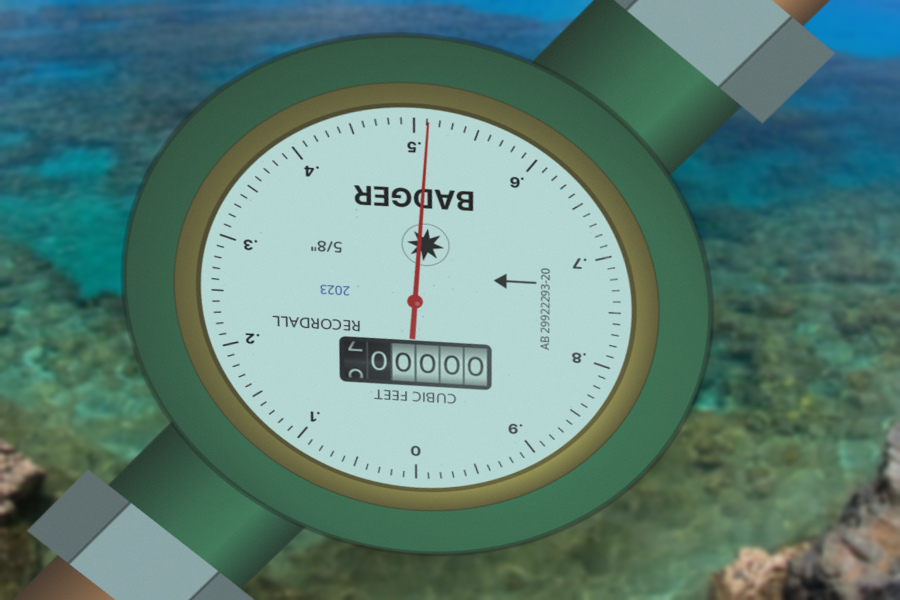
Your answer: 6.51 ft³
